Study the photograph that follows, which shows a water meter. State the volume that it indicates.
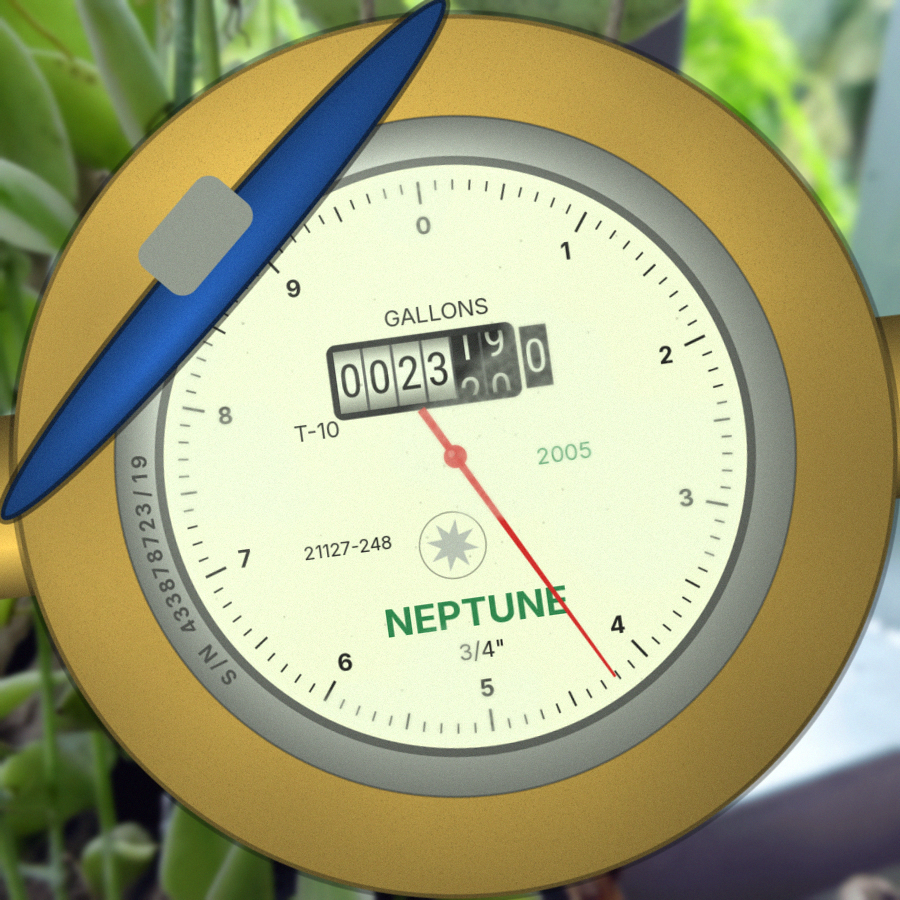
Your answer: 23194.2 gal
